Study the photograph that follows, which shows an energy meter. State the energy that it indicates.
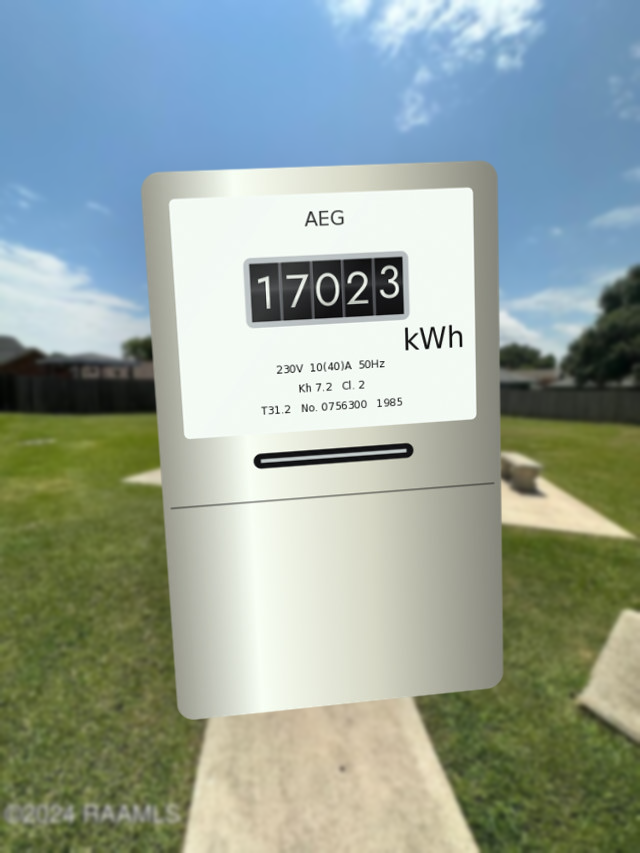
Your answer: 17023 kWh
